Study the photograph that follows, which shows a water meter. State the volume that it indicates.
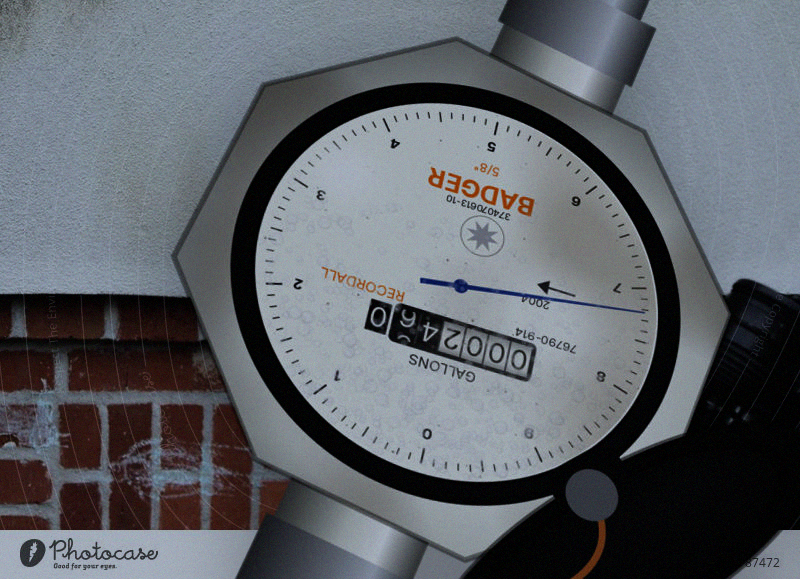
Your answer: 2457.2 gal
